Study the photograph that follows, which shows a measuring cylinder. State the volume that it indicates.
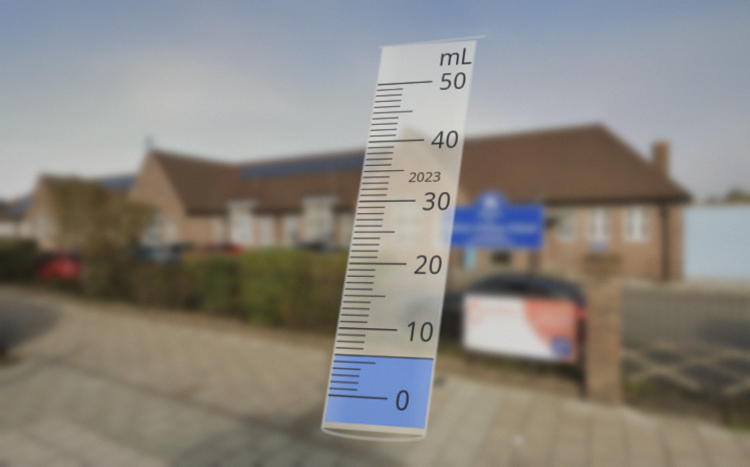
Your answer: 6 mL
